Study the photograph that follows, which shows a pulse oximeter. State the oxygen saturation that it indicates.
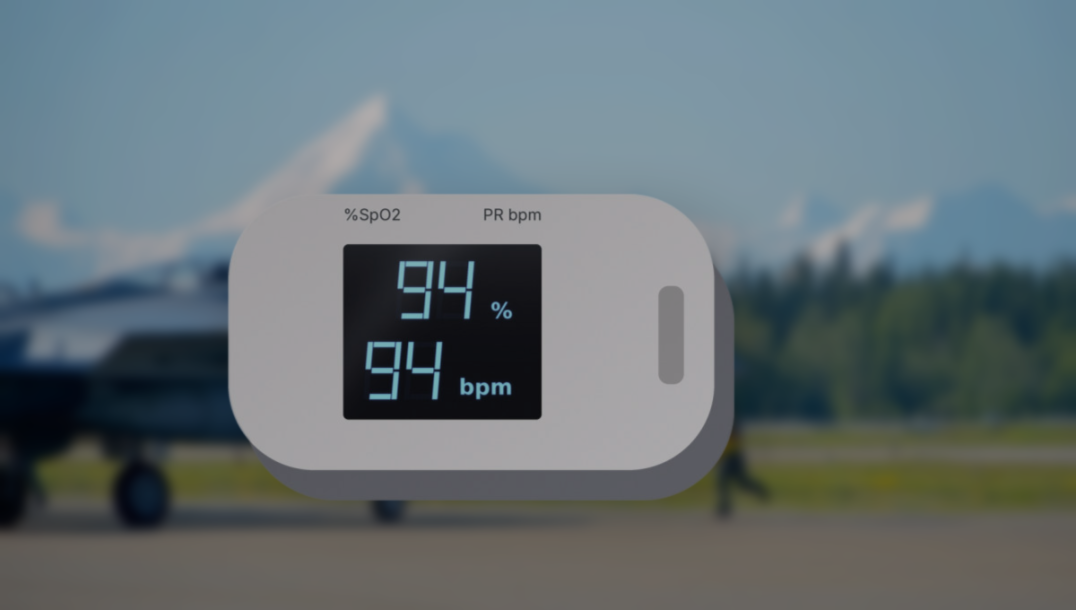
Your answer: 94 %
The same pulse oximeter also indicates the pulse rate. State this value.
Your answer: 94 bpm
